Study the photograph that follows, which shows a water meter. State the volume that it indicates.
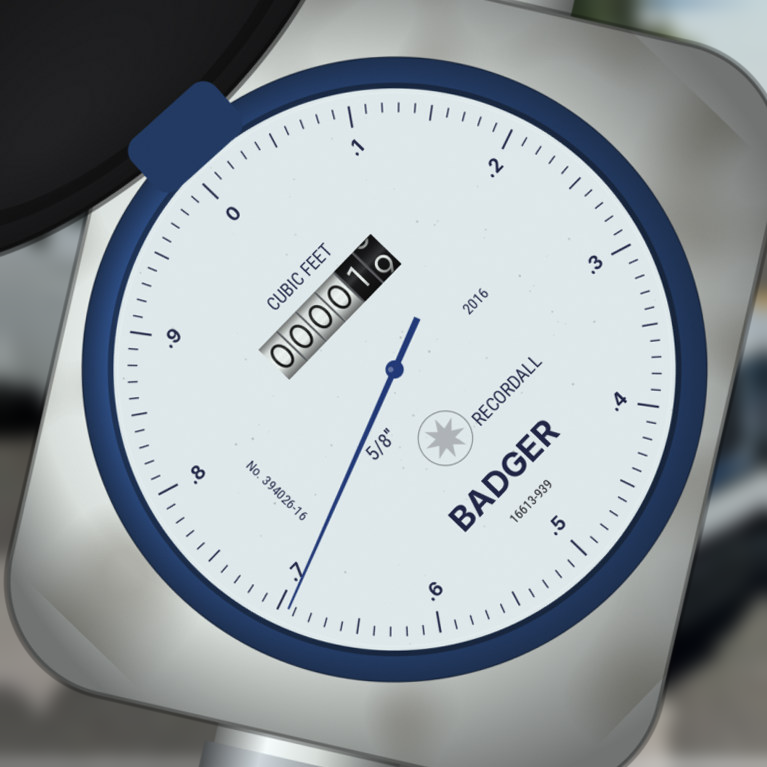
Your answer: 18.69 ft³
